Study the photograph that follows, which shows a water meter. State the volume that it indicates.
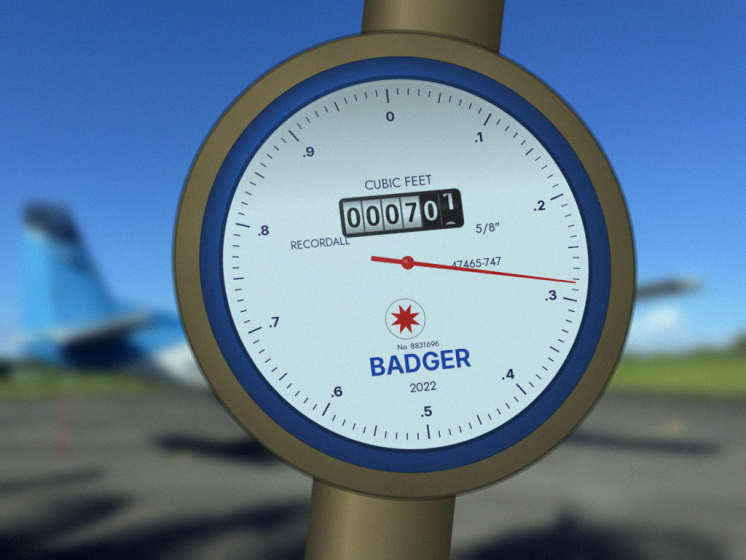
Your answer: 701.28 ft³
